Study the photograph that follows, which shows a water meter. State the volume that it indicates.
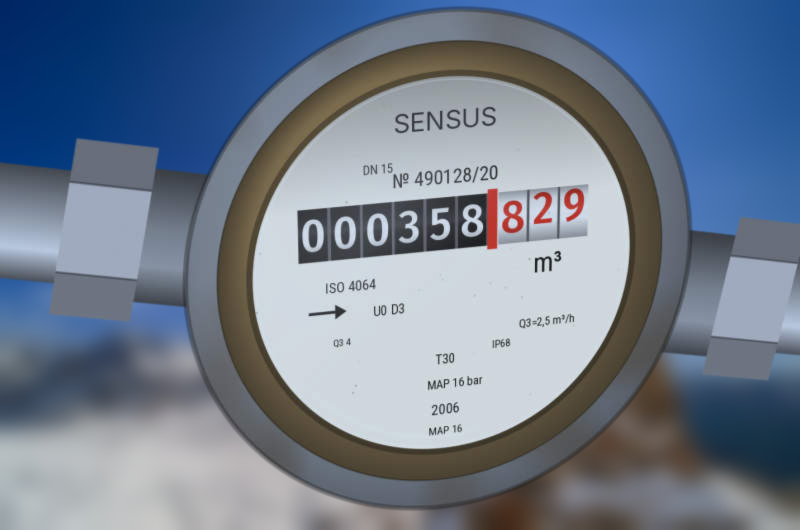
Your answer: 358.829 m³
